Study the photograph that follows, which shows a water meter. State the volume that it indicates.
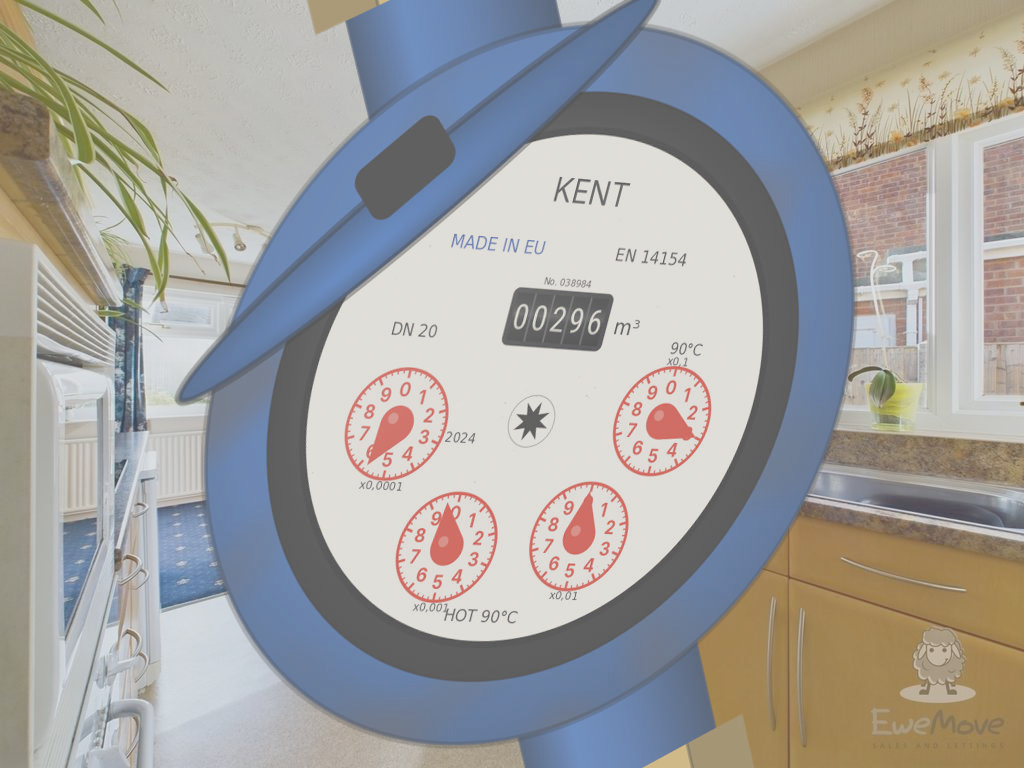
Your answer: 296.2995 m³
